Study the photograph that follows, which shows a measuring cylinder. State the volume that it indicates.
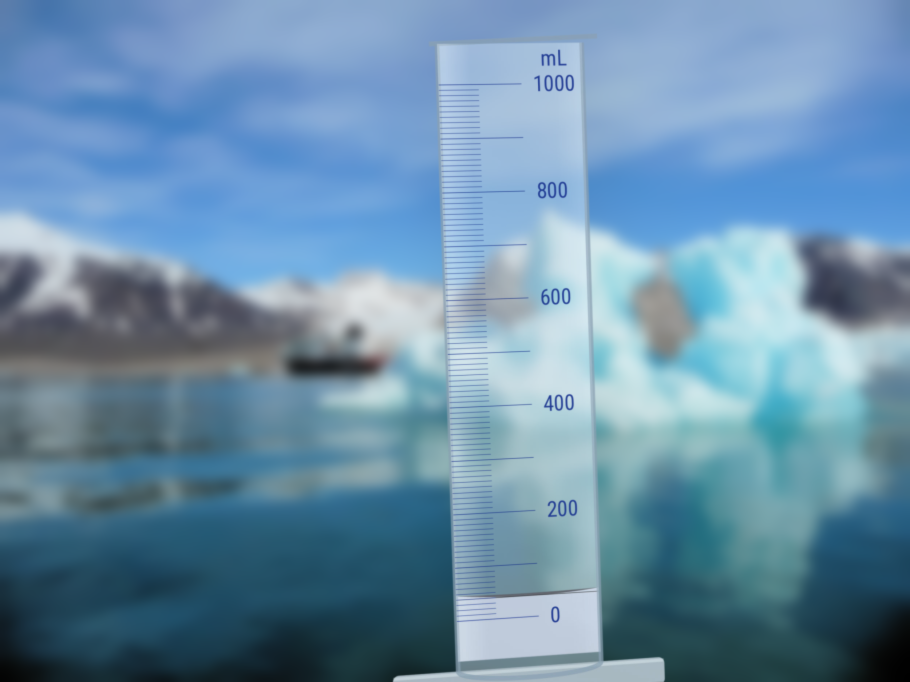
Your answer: 40 mL
